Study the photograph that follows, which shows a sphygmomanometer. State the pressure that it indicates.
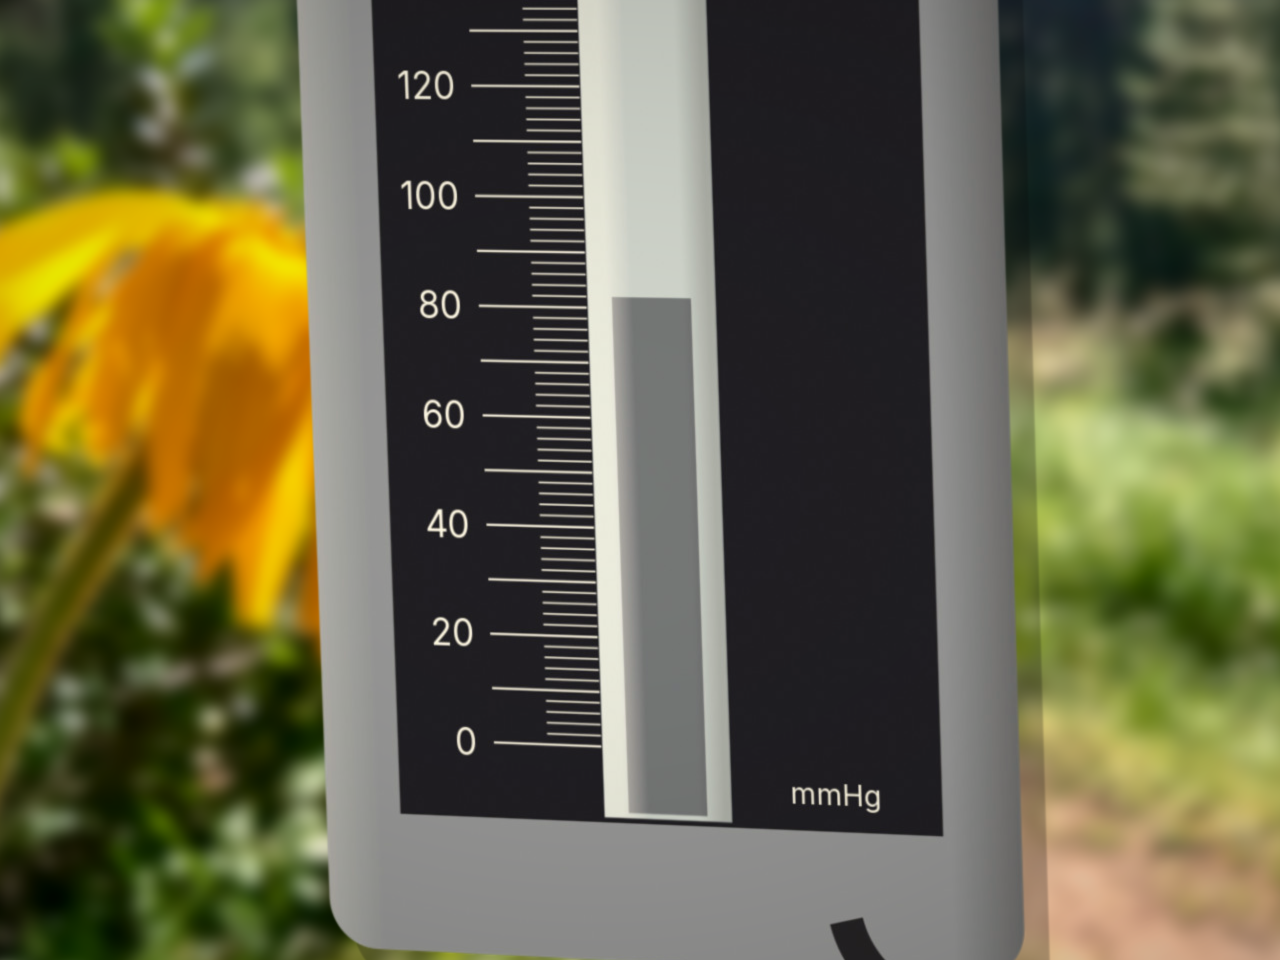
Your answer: 82 mmHg
